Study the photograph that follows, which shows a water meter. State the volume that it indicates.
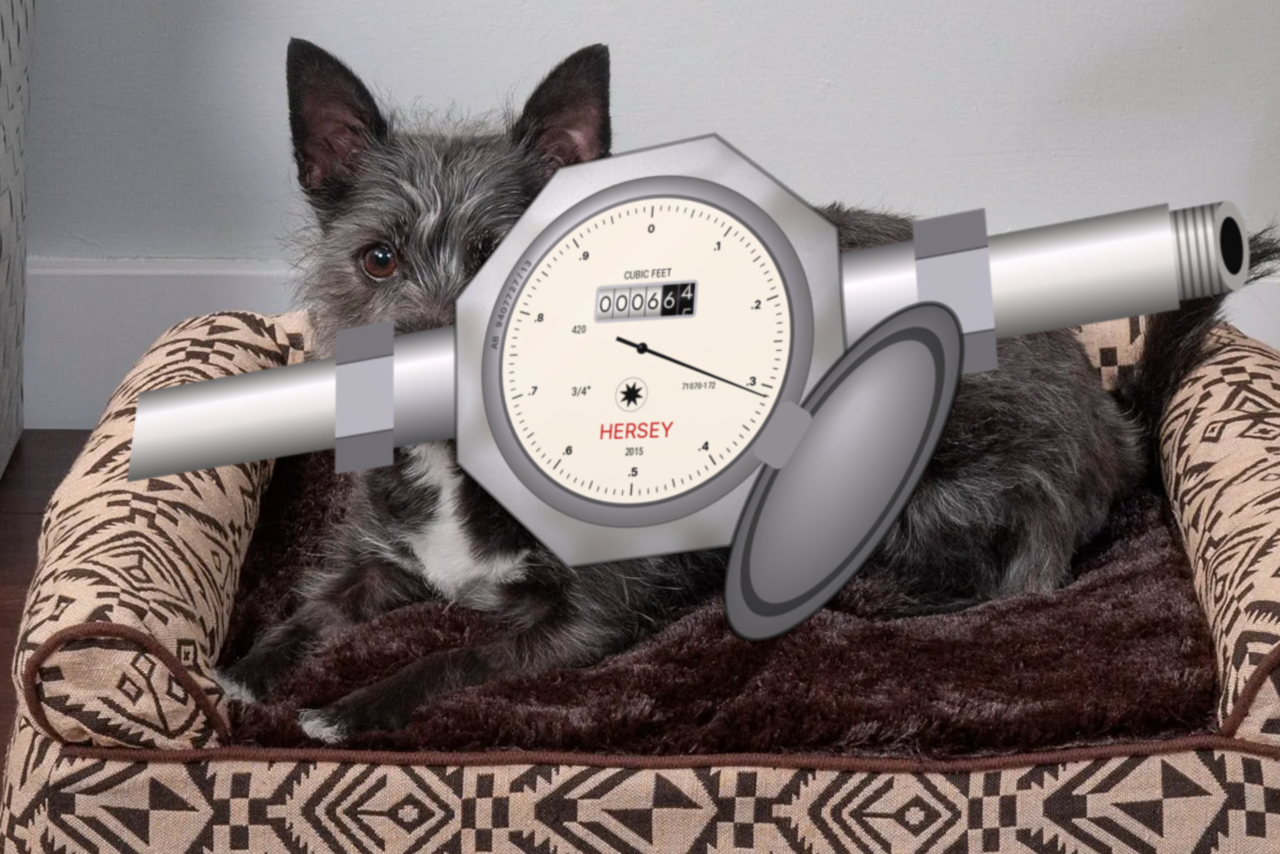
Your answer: 664.31 ft³
